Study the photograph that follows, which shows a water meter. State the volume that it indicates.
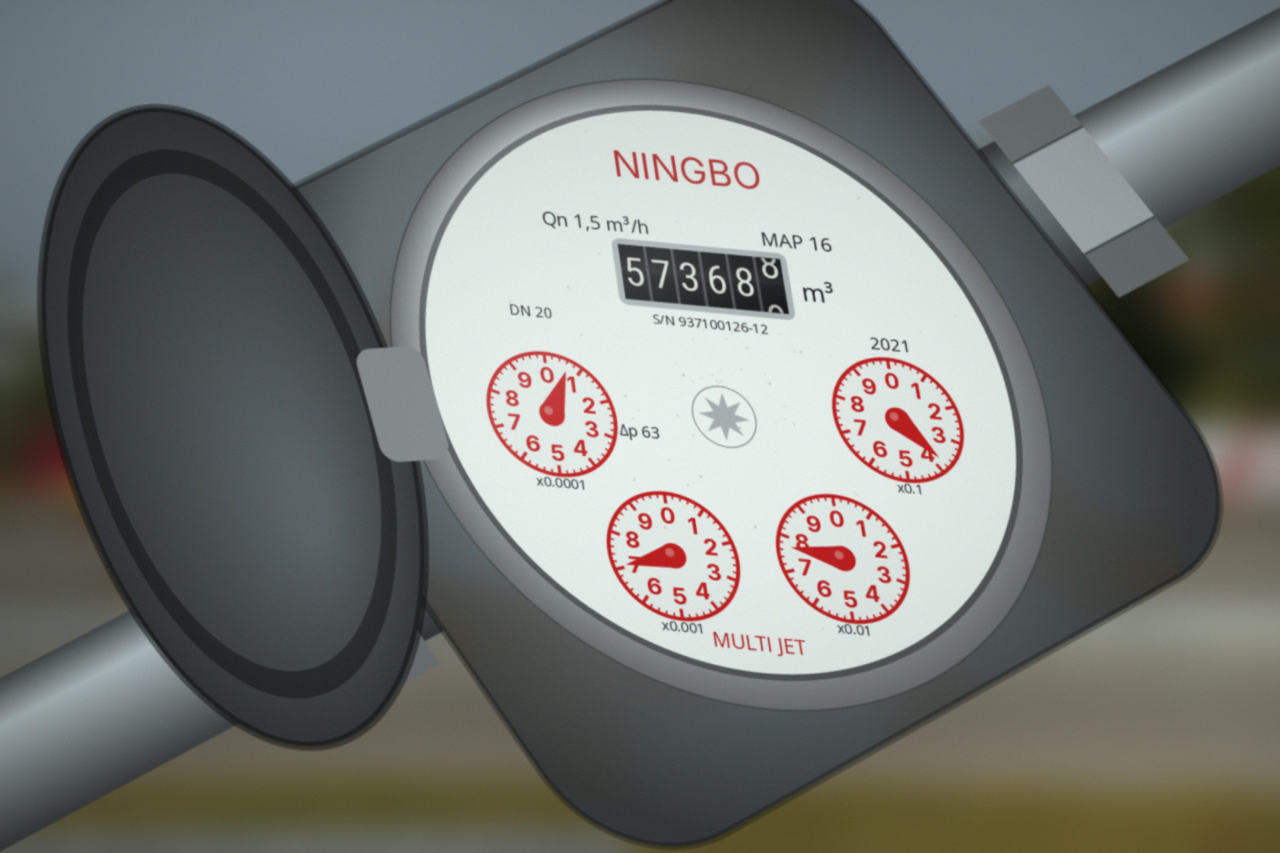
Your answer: 573688.3770 m³
